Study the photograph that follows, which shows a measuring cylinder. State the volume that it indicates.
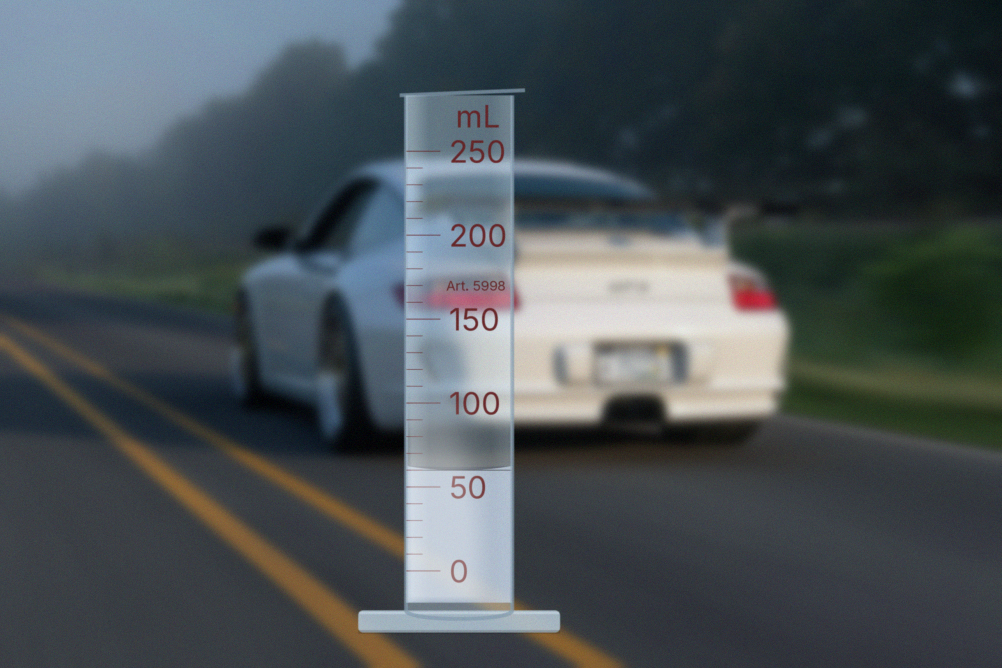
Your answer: 60 mL
